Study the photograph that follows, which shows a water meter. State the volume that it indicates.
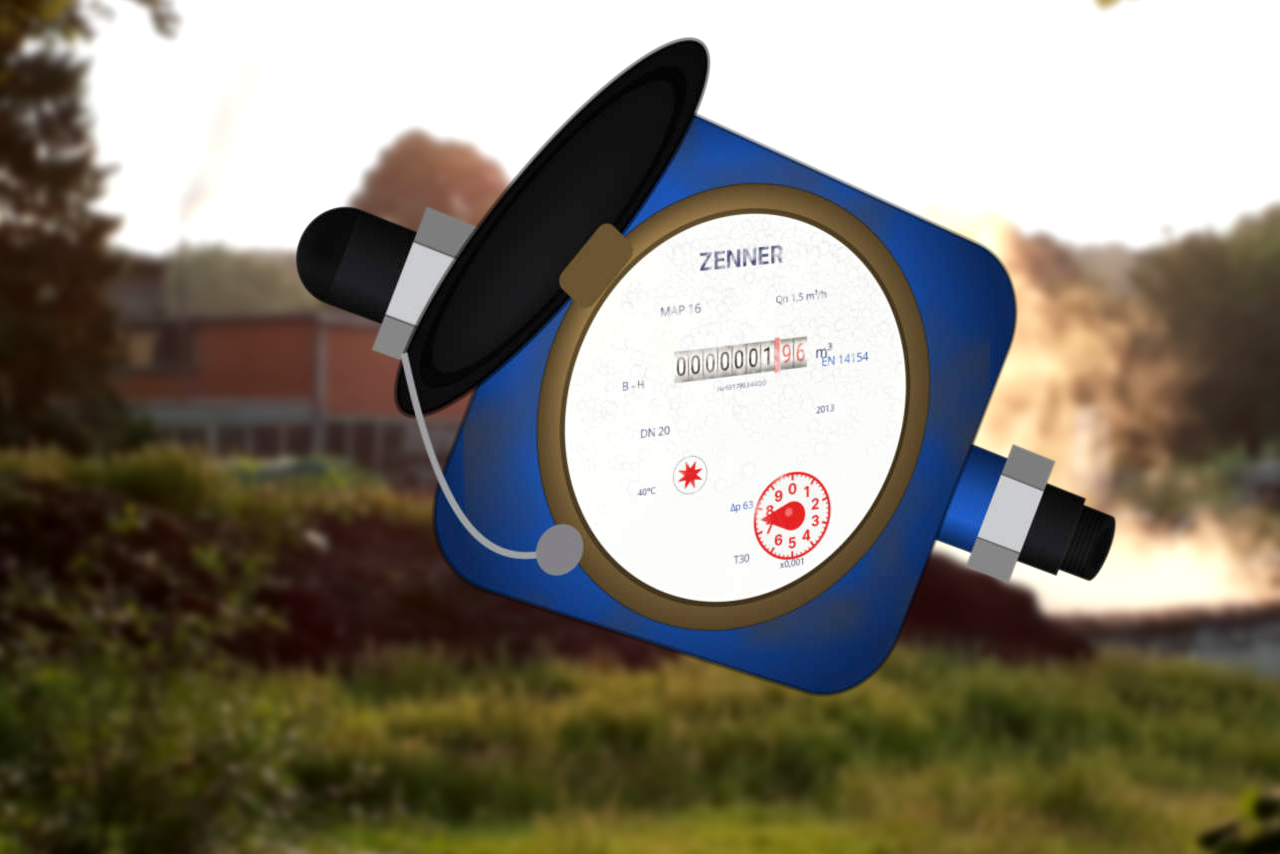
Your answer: 1.967 m³
